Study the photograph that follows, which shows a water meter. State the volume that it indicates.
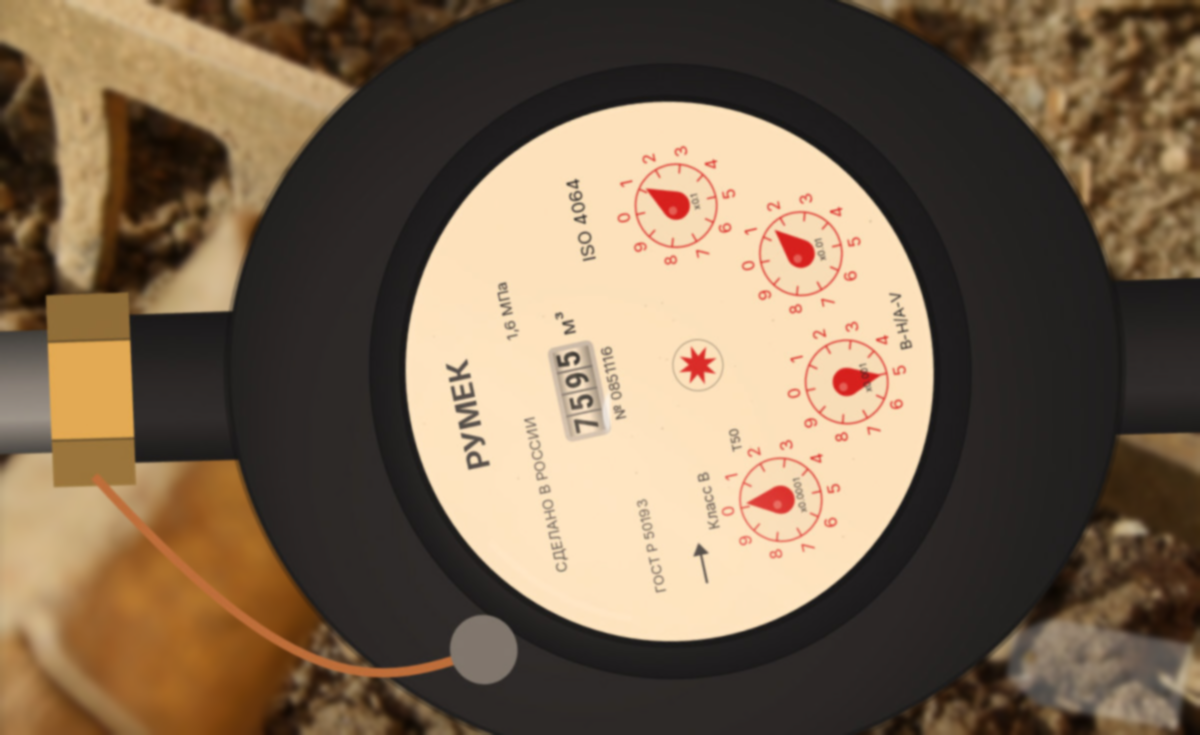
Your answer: 7595.1150 m³
